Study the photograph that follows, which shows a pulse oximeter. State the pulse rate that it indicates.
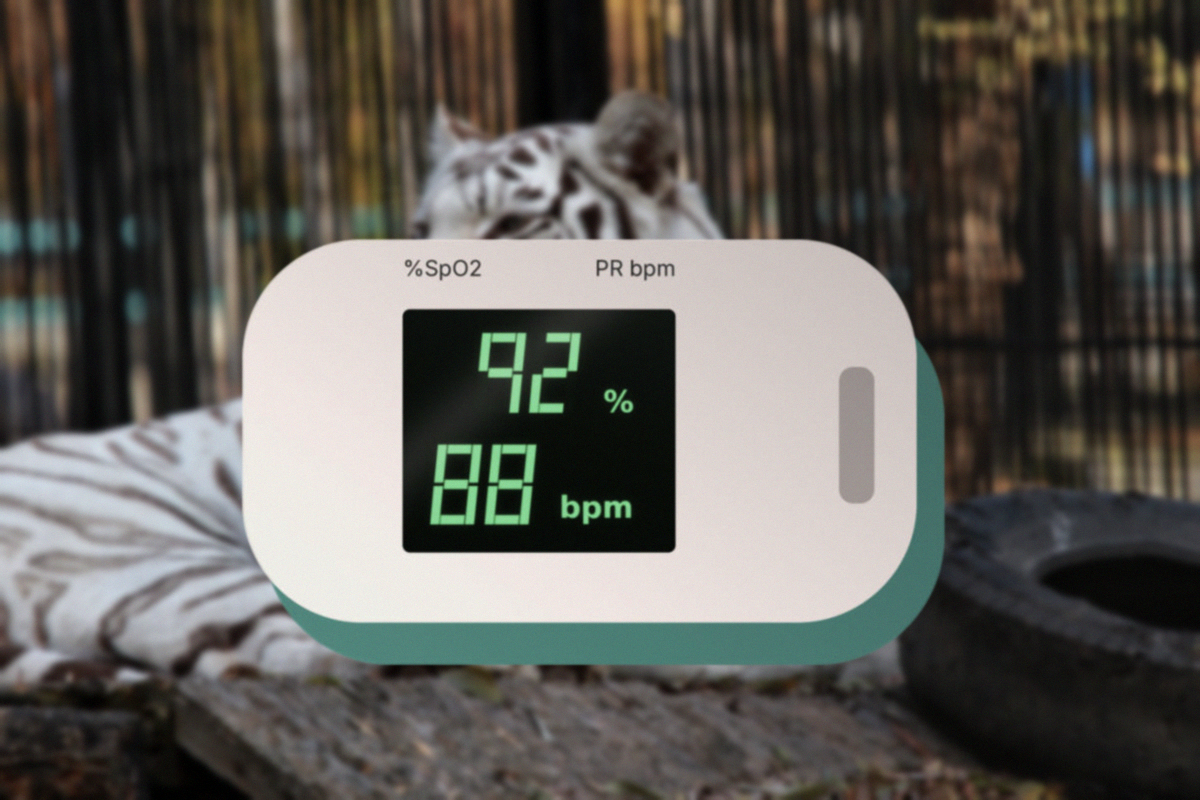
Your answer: 88 bpm
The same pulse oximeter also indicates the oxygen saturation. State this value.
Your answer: 92 %
